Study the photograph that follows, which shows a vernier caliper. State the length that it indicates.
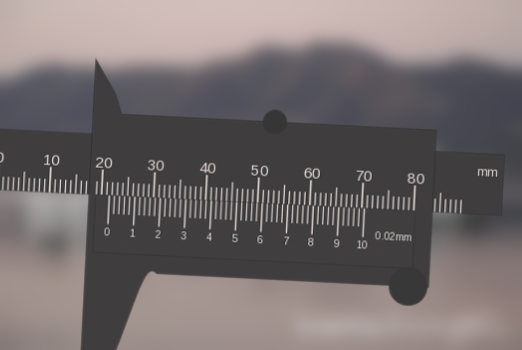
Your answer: 21.5 mm
